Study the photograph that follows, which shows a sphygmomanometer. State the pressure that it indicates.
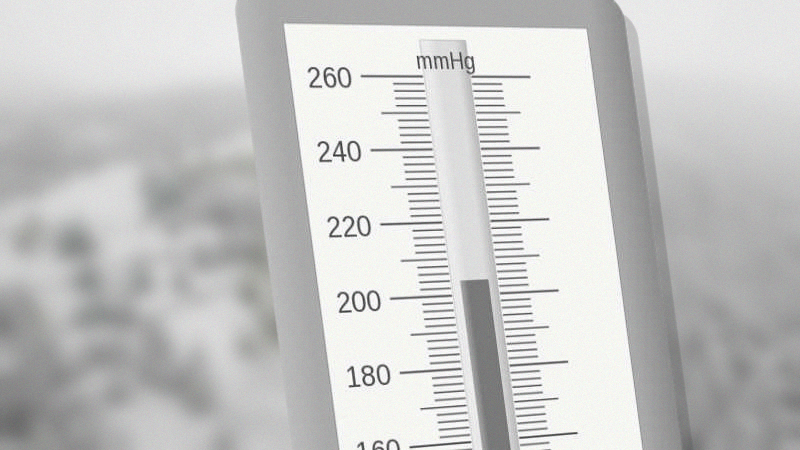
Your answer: 204 mmHg
